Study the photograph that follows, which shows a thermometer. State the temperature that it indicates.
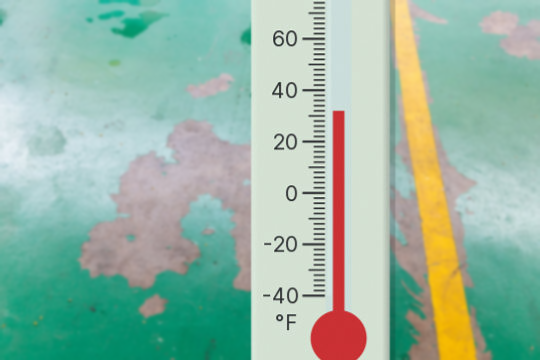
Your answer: 32 °F
